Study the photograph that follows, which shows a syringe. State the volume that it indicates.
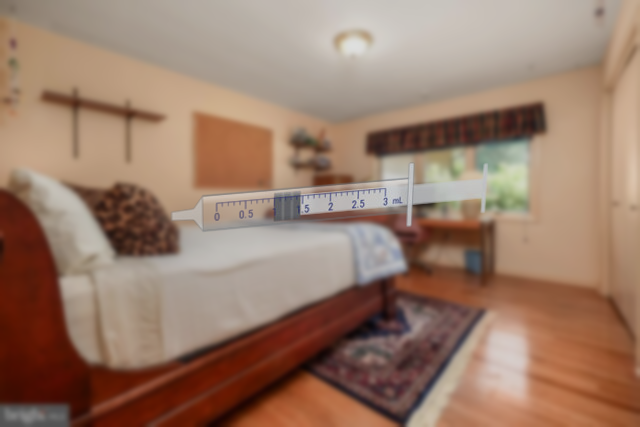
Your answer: 1 mL
